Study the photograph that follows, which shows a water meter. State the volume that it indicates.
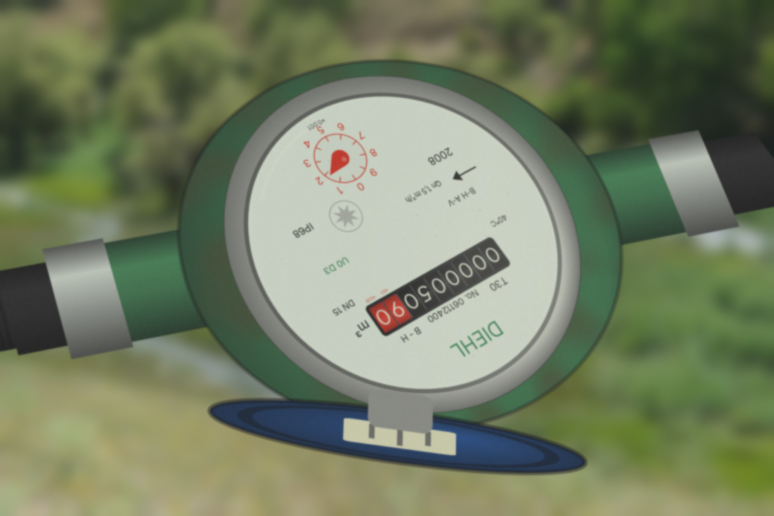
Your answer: 50.901 m³
